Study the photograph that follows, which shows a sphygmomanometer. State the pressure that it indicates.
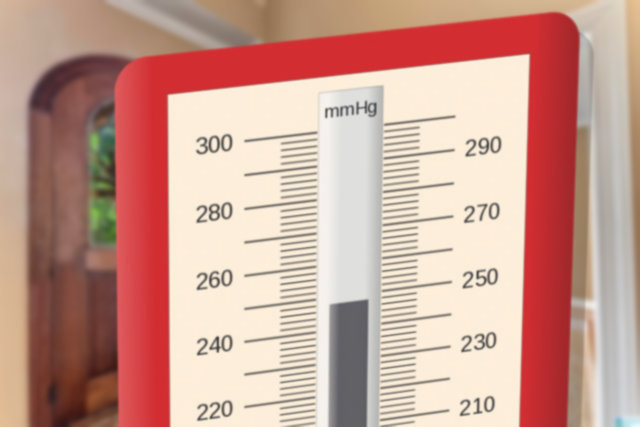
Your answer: 248 mmHg
